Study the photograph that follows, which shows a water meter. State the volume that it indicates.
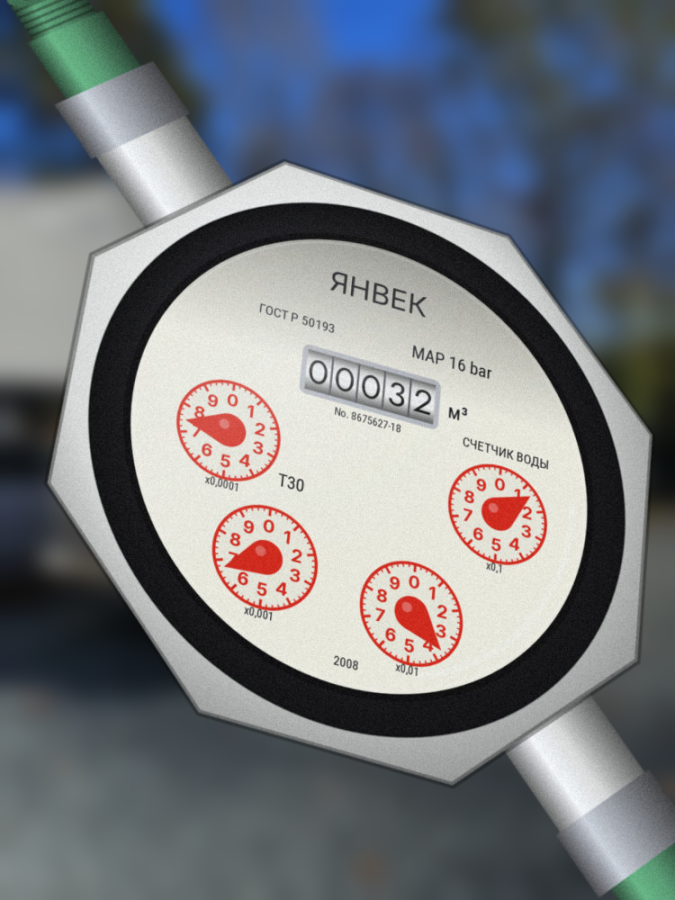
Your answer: 32.1367 m³
